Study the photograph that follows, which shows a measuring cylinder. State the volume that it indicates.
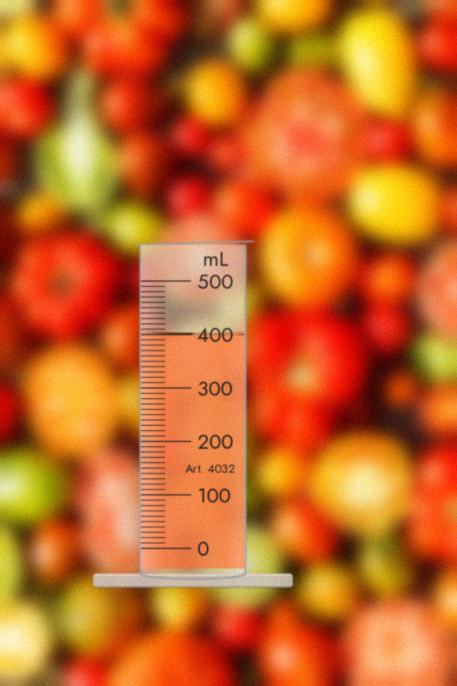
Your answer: 400 mL
